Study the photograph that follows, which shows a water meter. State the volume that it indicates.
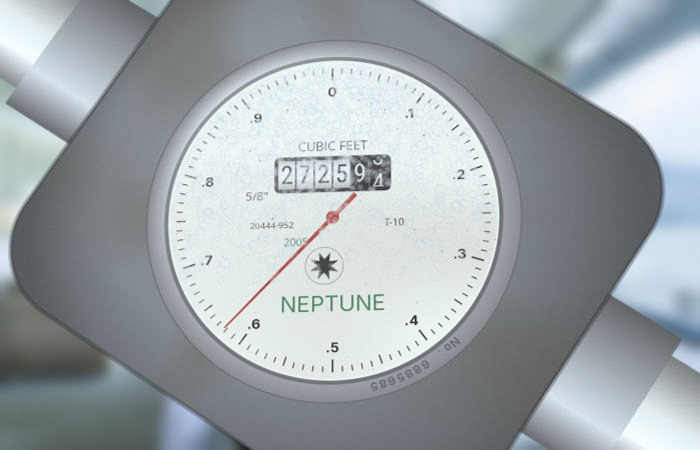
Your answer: 272593.62 ft³
